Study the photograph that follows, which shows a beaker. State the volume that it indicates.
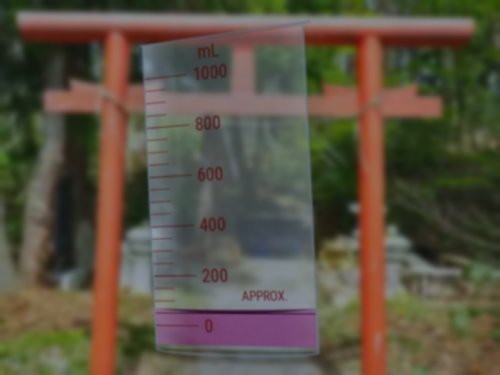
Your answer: 50 mL
